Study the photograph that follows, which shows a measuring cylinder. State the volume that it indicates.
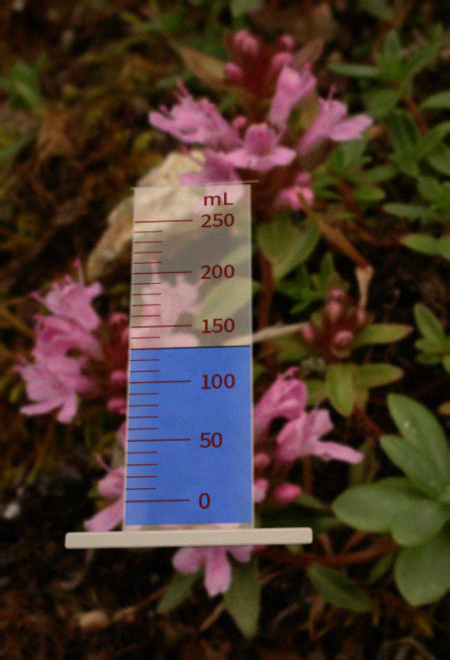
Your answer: 130 mL
